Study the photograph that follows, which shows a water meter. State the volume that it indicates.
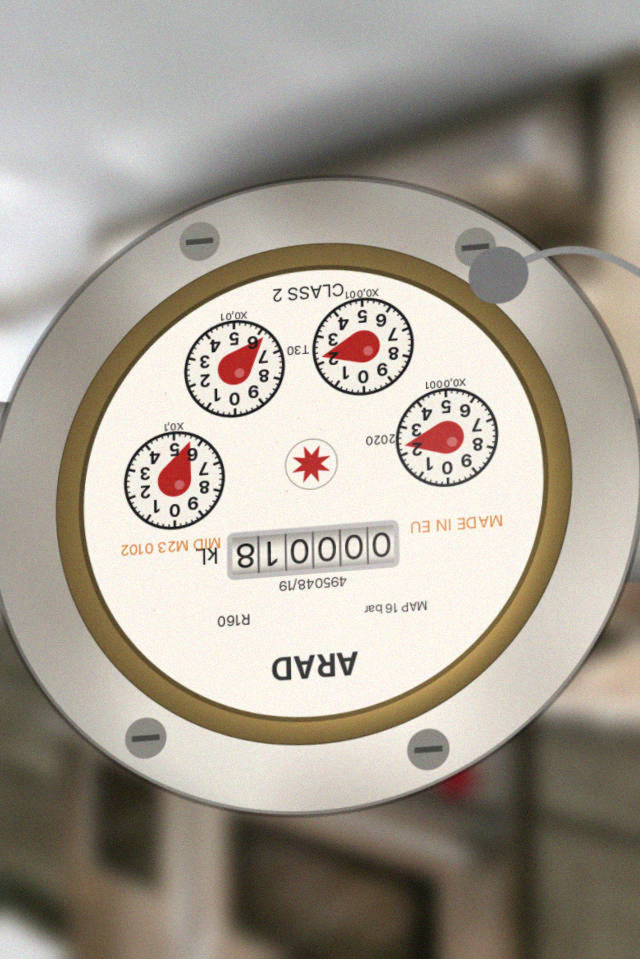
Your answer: 18.5622 kL
